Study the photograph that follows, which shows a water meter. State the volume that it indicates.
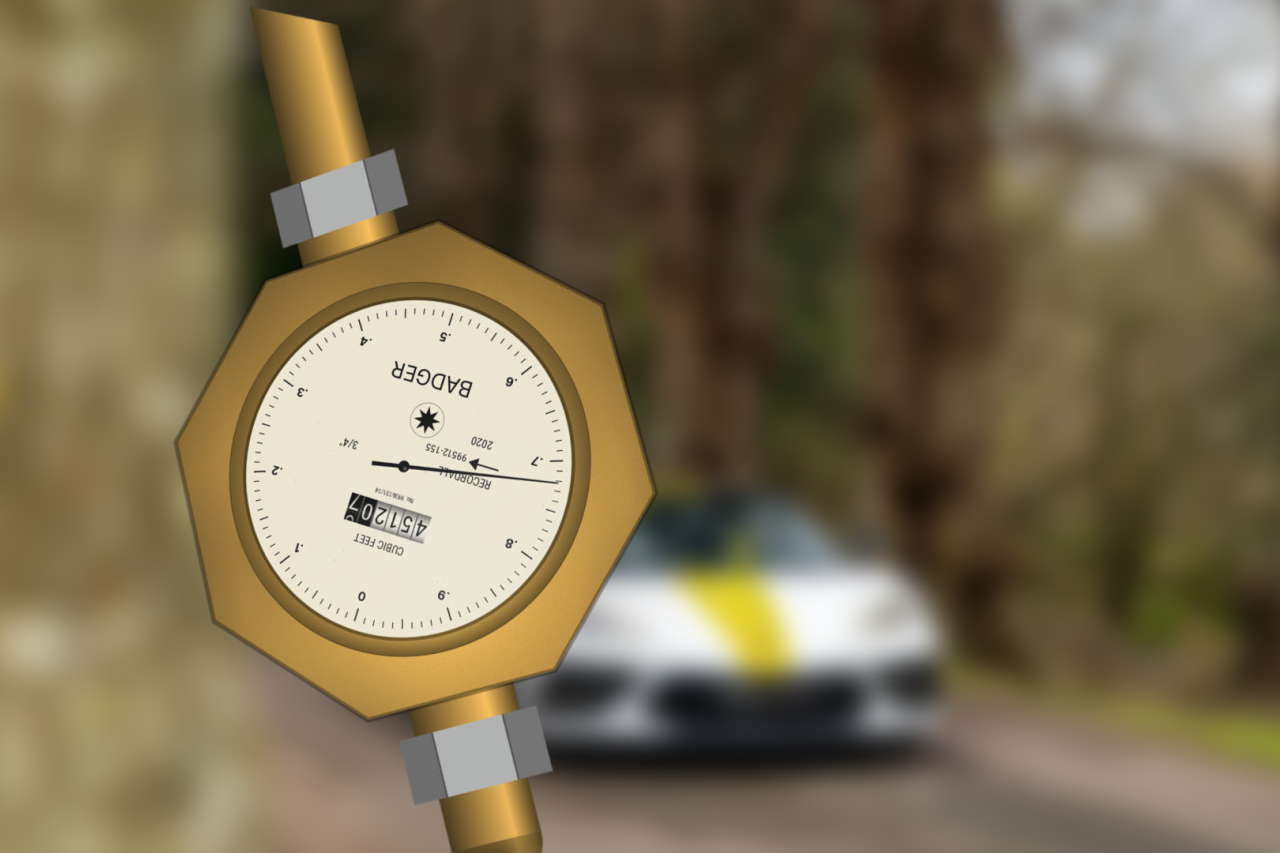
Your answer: 451206.72 ft³
